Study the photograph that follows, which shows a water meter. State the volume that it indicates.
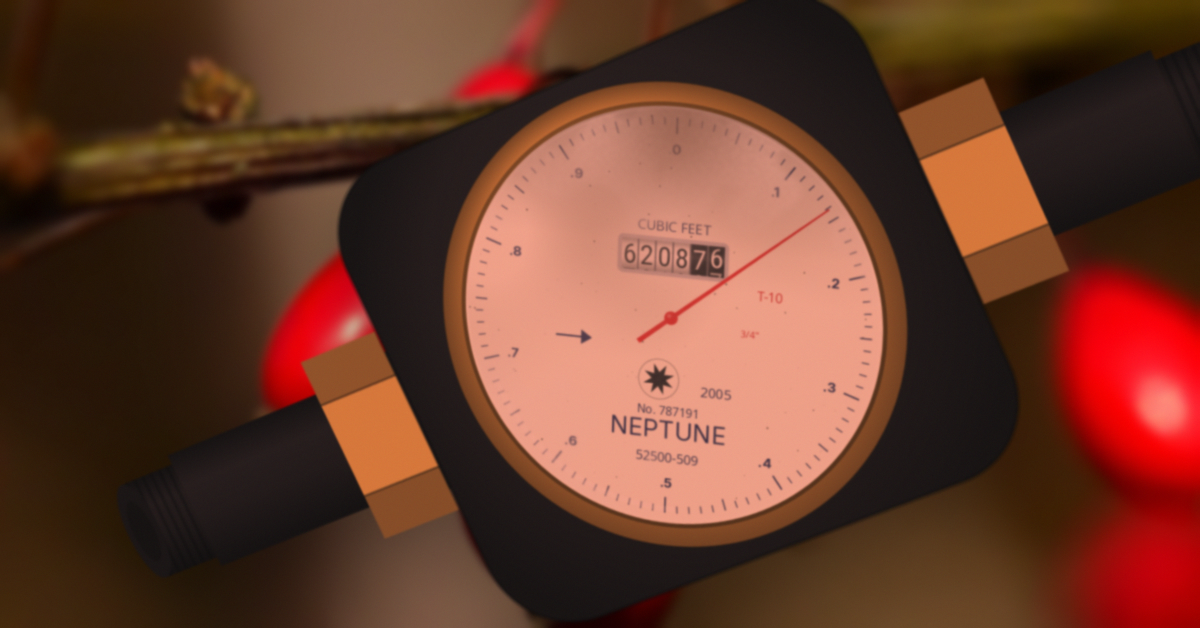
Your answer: 620876.14 ft³
